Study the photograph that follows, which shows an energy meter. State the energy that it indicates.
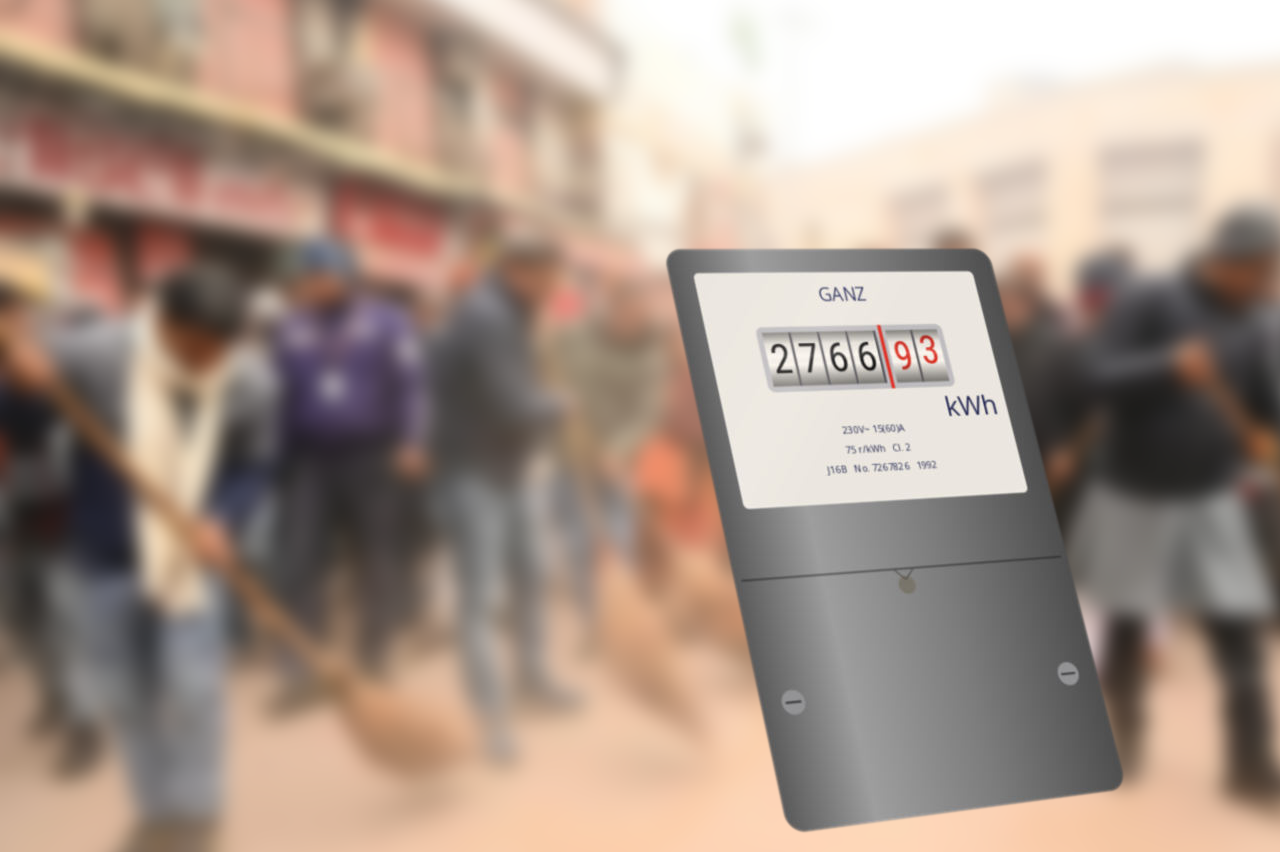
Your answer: 2766.93 kWh
